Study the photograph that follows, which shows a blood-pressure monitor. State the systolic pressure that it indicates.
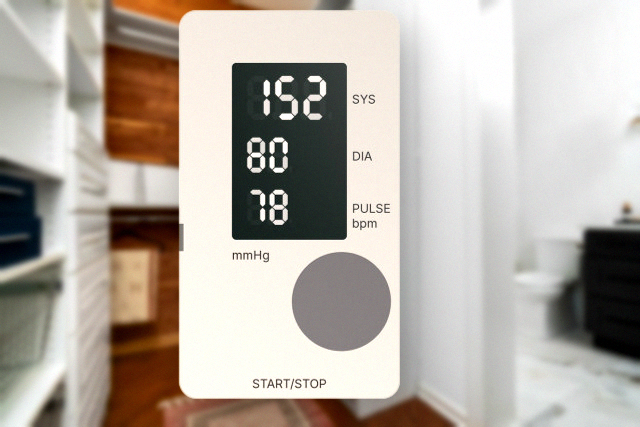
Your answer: 152 mmHg
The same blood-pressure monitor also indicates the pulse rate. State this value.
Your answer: 78 bpm
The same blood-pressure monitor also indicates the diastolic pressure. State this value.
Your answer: 80 mmHg
